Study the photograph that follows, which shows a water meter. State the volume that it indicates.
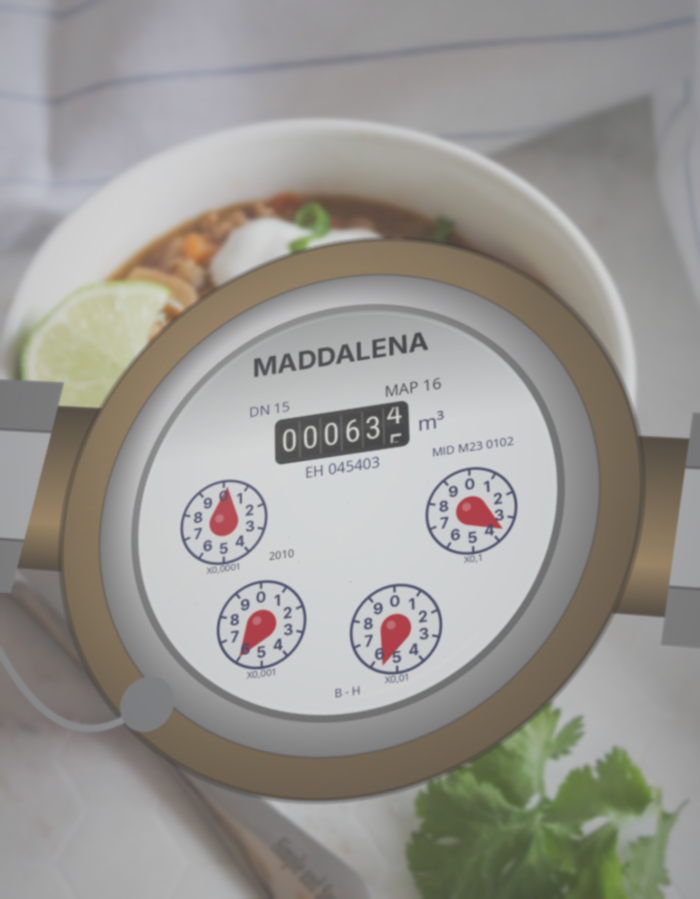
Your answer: 634.3560 m³
